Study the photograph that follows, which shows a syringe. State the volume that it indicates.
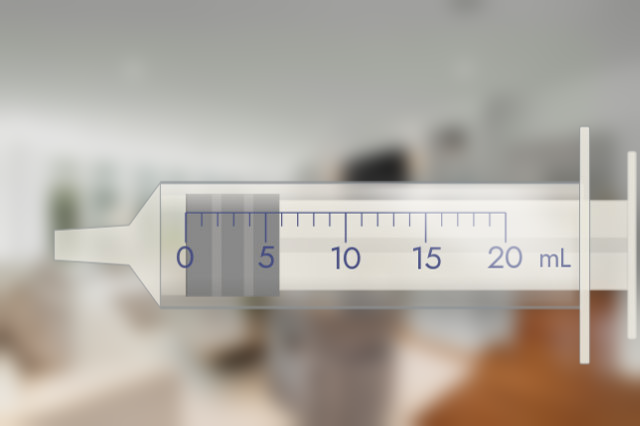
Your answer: 0 mL
